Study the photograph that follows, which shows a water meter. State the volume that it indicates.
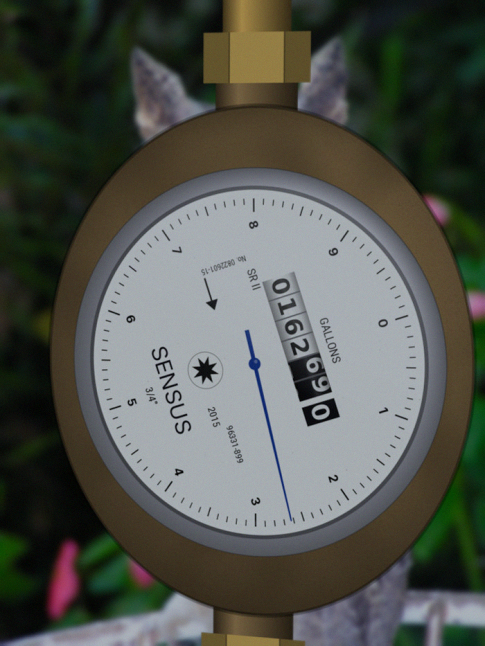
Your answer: 162692.6 gal
